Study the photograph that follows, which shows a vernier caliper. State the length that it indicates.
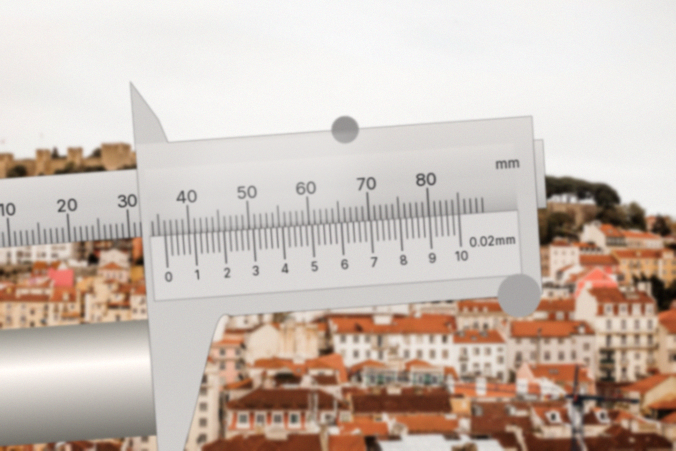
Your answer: 36.0 mm
